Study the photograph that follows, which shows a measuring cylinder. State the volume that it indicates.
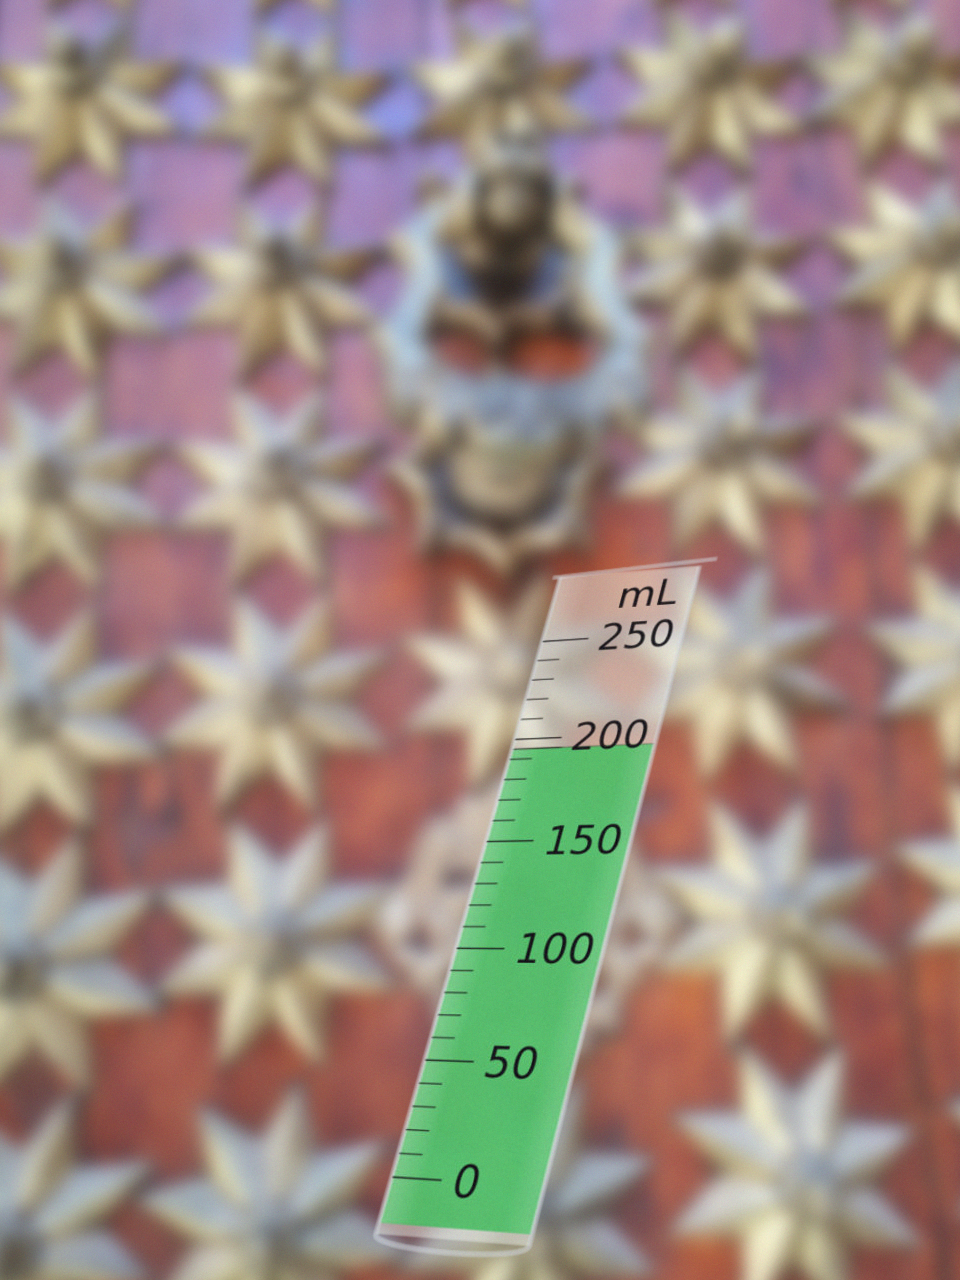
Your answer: 195 mL
